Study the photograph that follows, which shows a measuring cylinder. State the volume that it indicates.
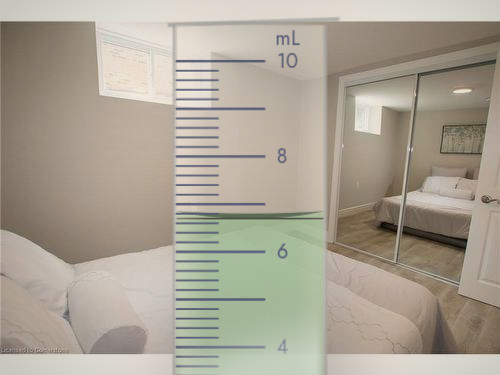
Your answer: 6.7 mL
